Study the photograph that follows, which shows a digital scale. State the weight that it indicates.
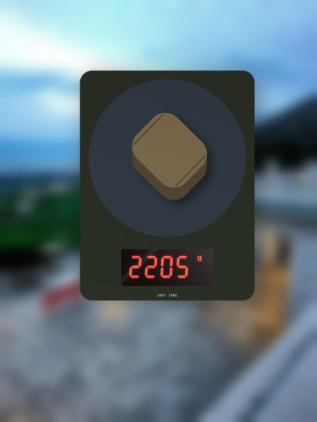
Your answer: 2205 g
